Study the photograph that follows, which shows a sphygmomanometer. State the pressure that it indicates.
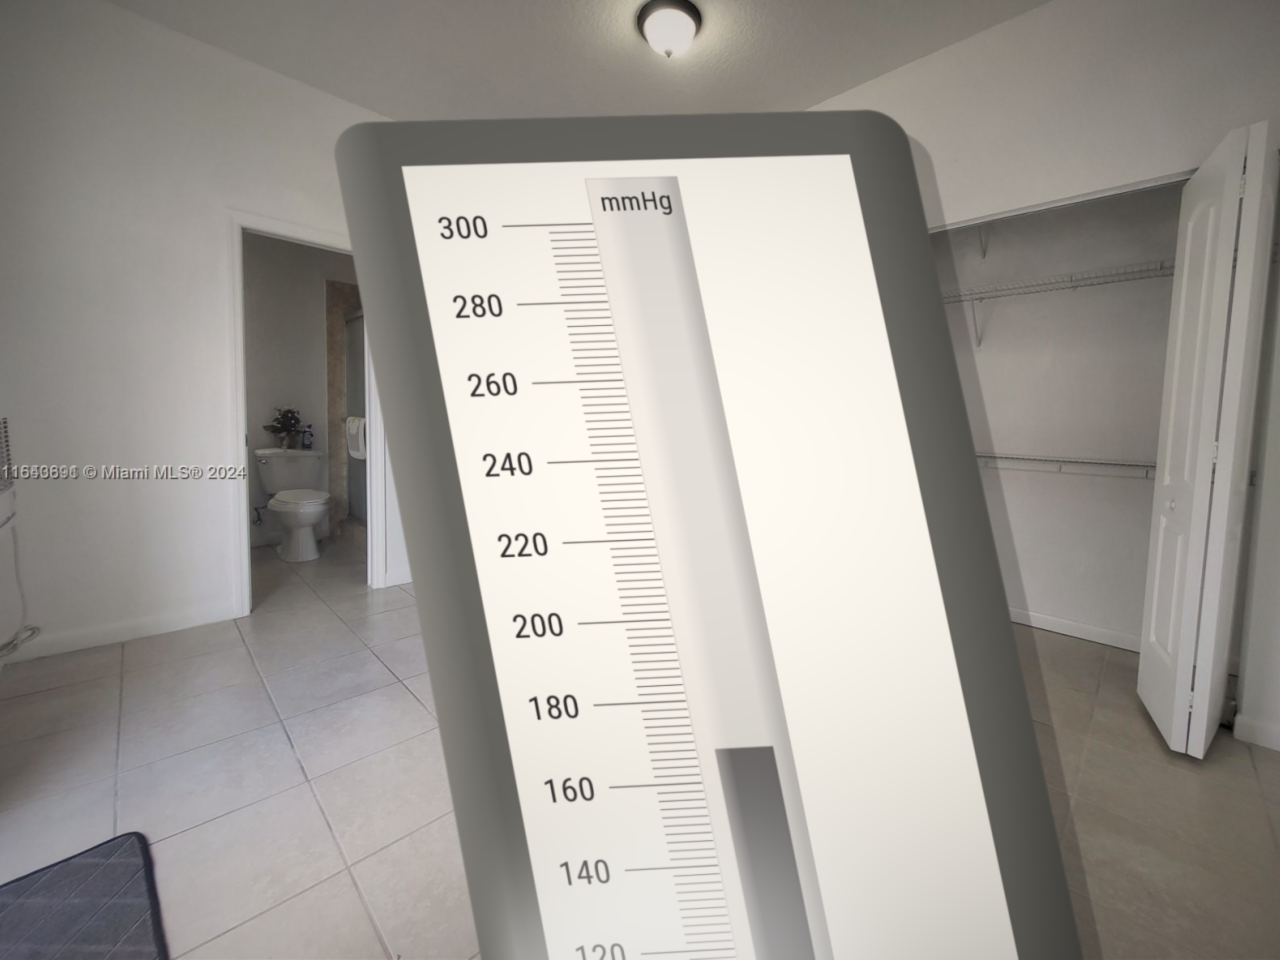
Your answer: 168 mmHg
